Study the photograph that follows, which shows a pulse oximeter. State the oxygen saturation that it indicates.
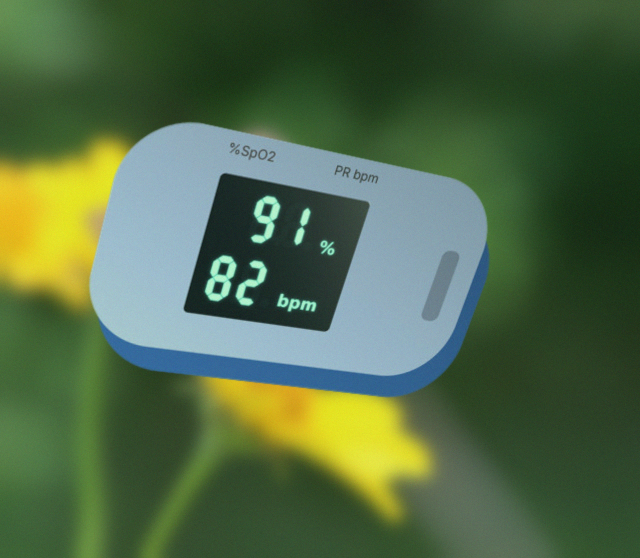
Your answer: 91 %
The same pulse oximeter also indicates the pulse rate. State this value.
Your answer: 82 bpm
